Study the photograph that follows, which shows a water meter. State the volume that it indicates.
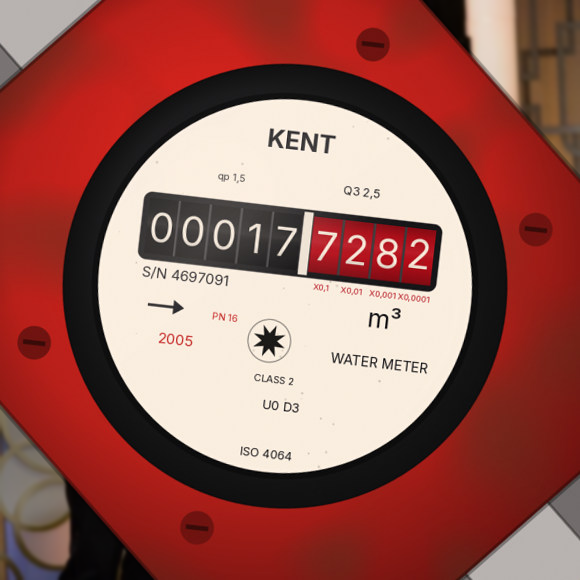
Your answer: 17.7282 m³
